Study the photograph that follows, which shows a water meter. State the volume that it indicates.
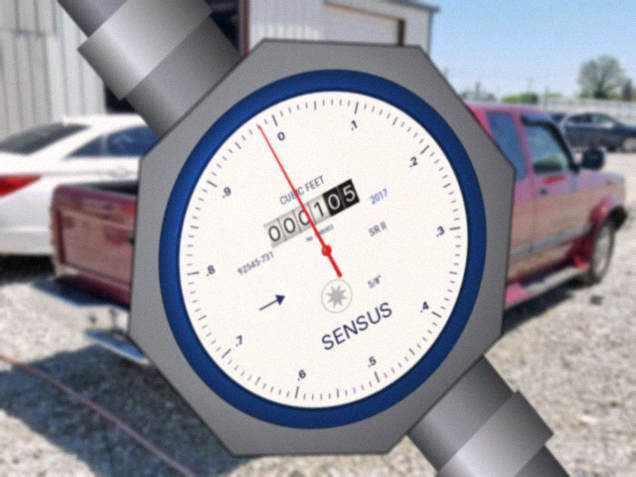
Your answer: 104.98 ft³
